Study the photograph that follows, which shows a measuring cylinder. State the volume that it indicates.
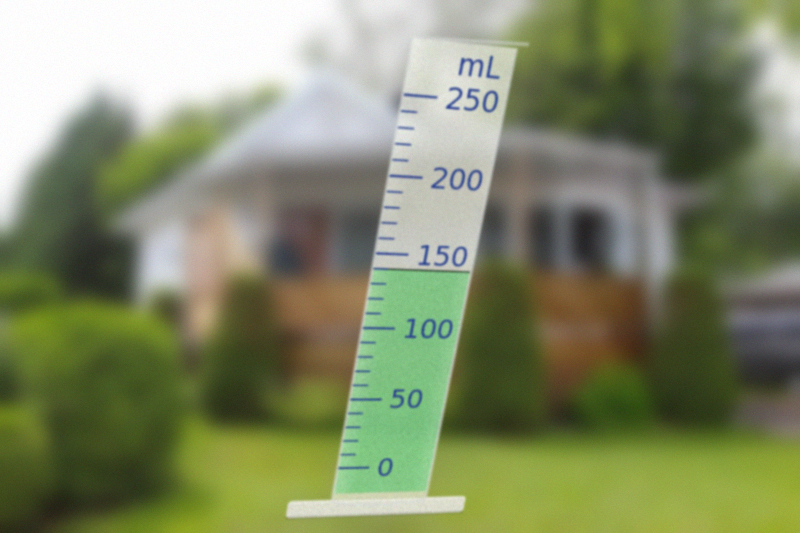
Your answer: 140 mL
